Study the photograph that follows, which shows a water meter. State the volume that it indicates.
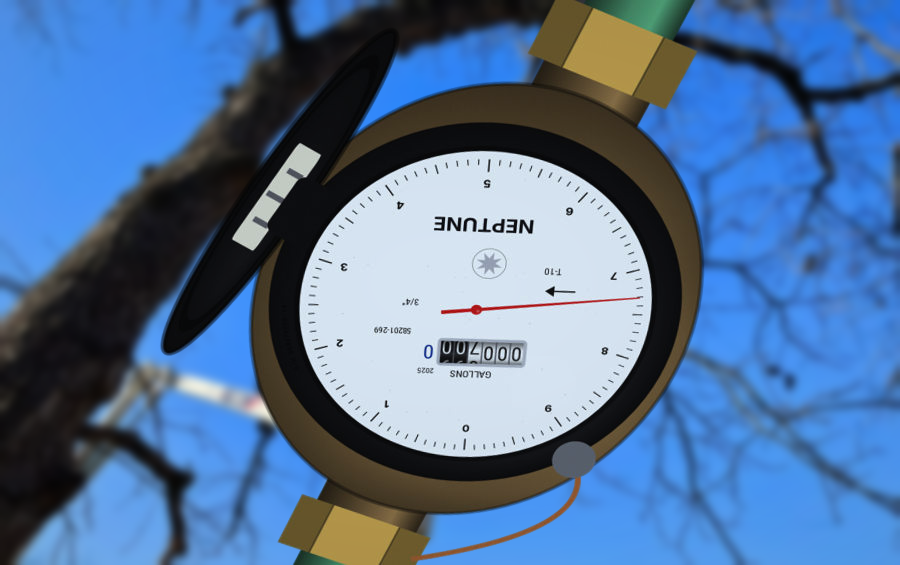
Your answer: 6997.3 gal
